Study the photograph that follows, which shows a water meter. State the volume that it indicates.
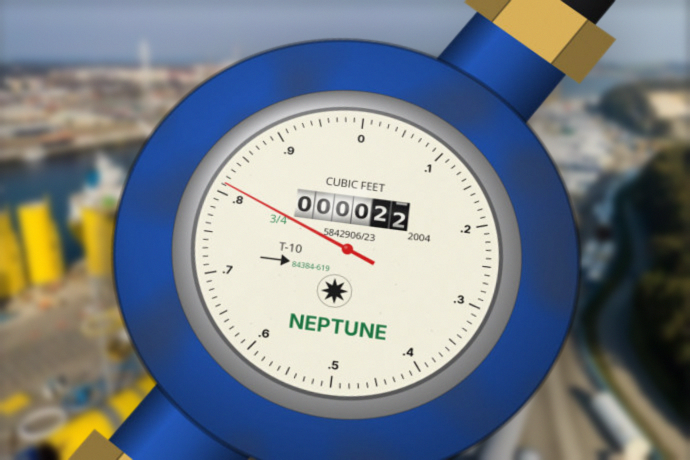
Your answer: 21.81 ft³
